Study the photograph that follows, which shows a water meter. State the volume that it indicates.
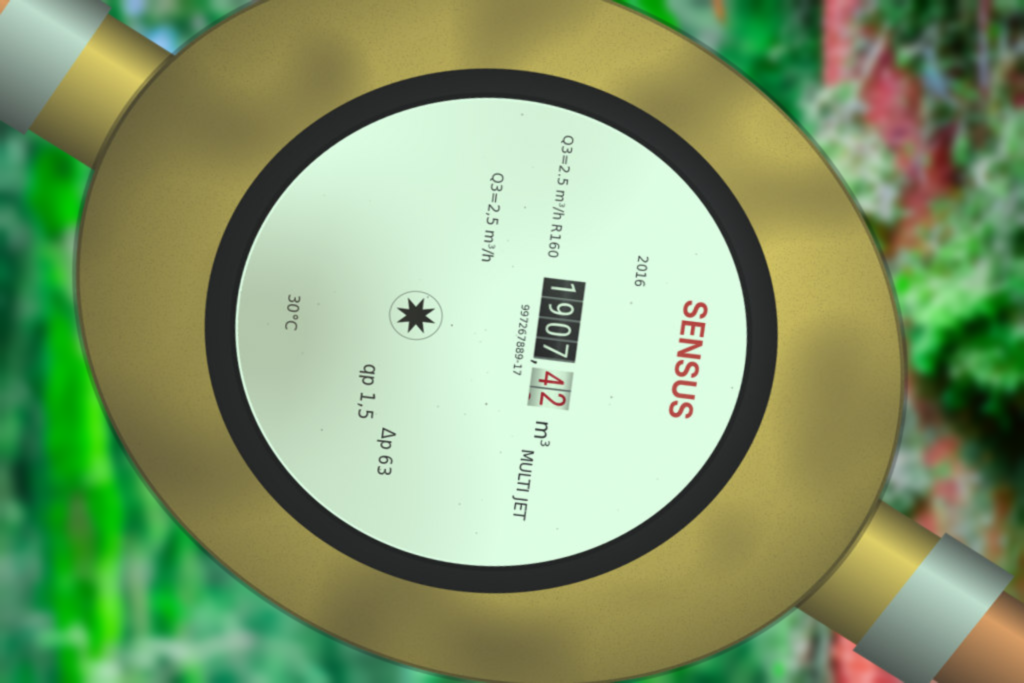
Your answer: 1907.42 m³
